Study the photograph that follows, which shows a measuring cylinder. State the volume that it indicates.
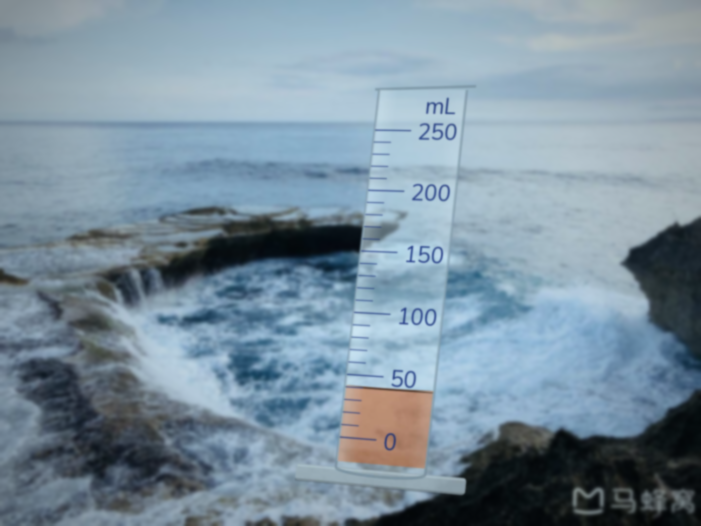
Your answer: 40 mL
